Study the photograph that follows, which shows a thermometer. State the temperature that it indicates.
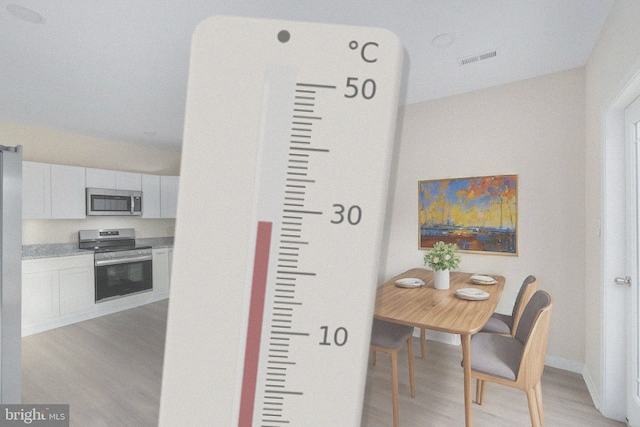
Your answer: 28 °C
